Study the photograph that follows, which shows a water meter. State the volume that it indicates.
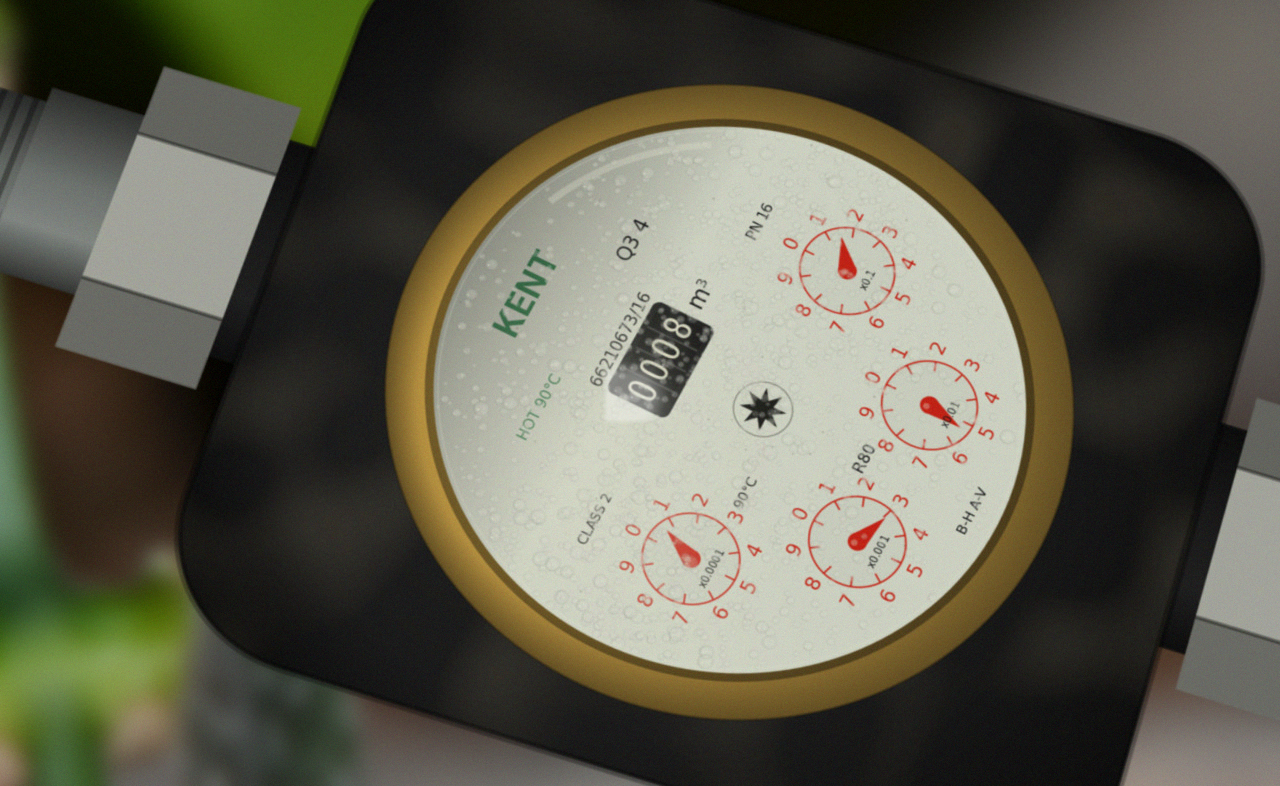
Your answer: 8.1530 m³
